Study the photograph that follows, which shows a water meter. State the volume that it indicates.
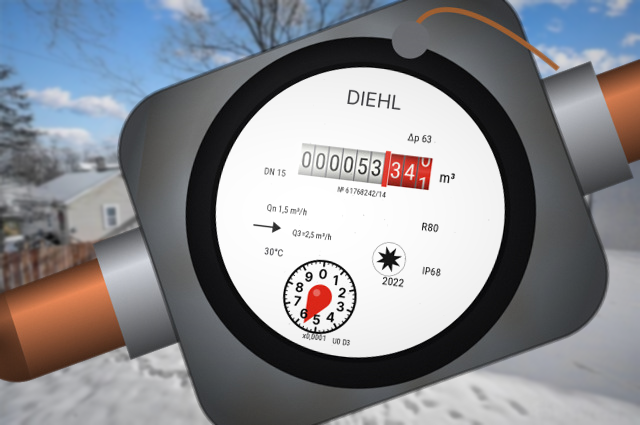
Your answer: 53.3405 m³
